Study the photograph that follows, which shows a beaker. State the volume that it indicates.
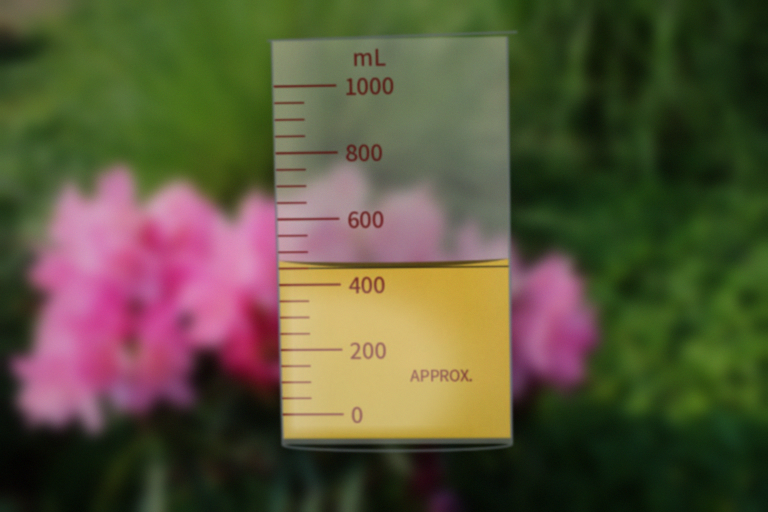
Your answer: 450 mL
